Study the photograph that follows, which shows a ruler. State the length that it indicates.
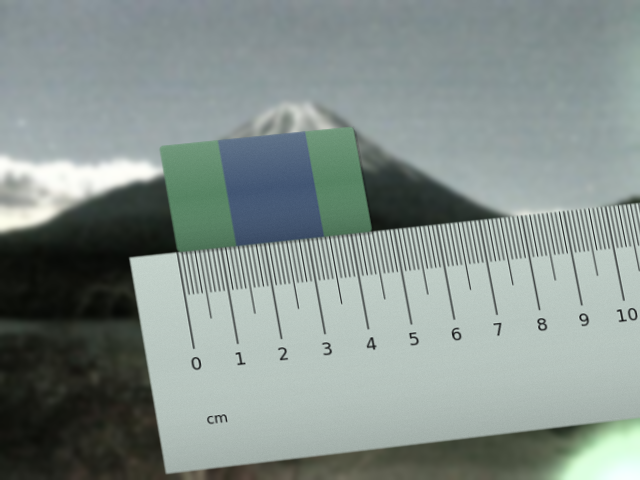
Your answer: 4.5 cm
